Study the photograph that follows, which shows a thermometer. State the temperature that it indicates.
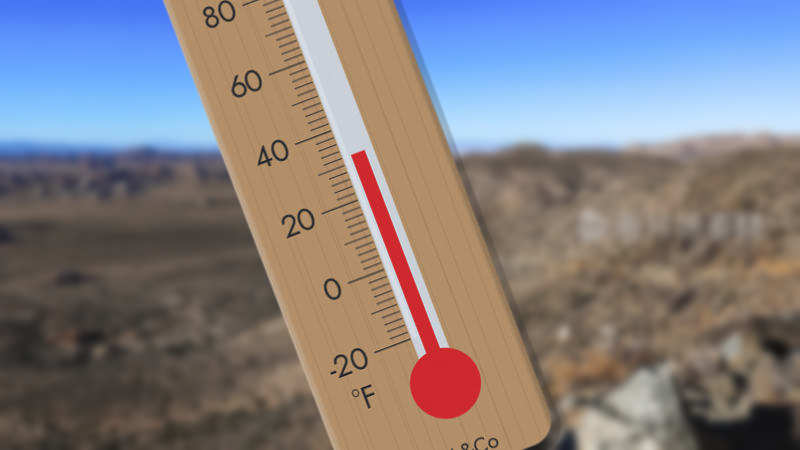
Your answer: 32 °F
